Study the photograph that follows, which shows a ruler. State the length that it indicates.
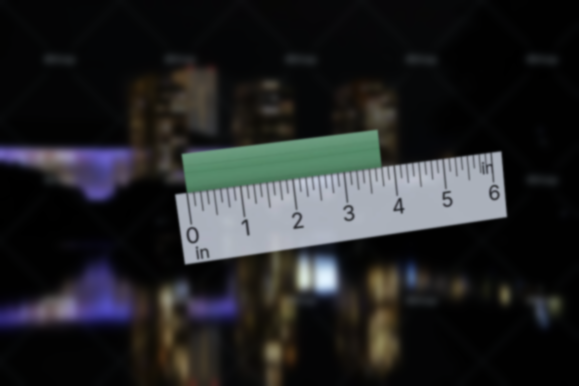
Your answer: 3.75 in
